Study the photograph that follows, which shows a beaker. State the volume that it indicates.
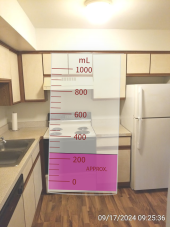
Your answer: 250 mL
